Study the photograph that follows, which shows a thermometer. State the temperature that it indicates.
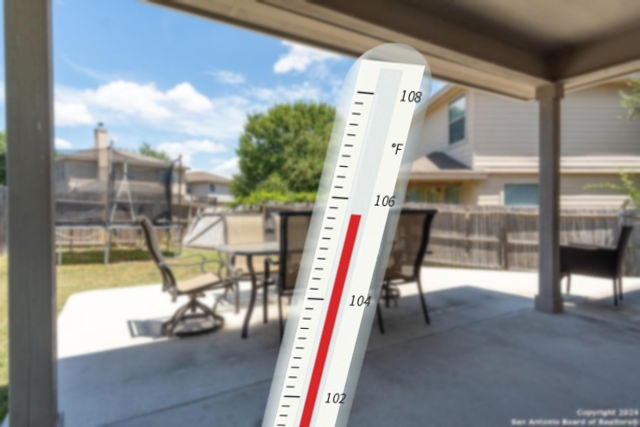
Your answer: 105.7 °F
